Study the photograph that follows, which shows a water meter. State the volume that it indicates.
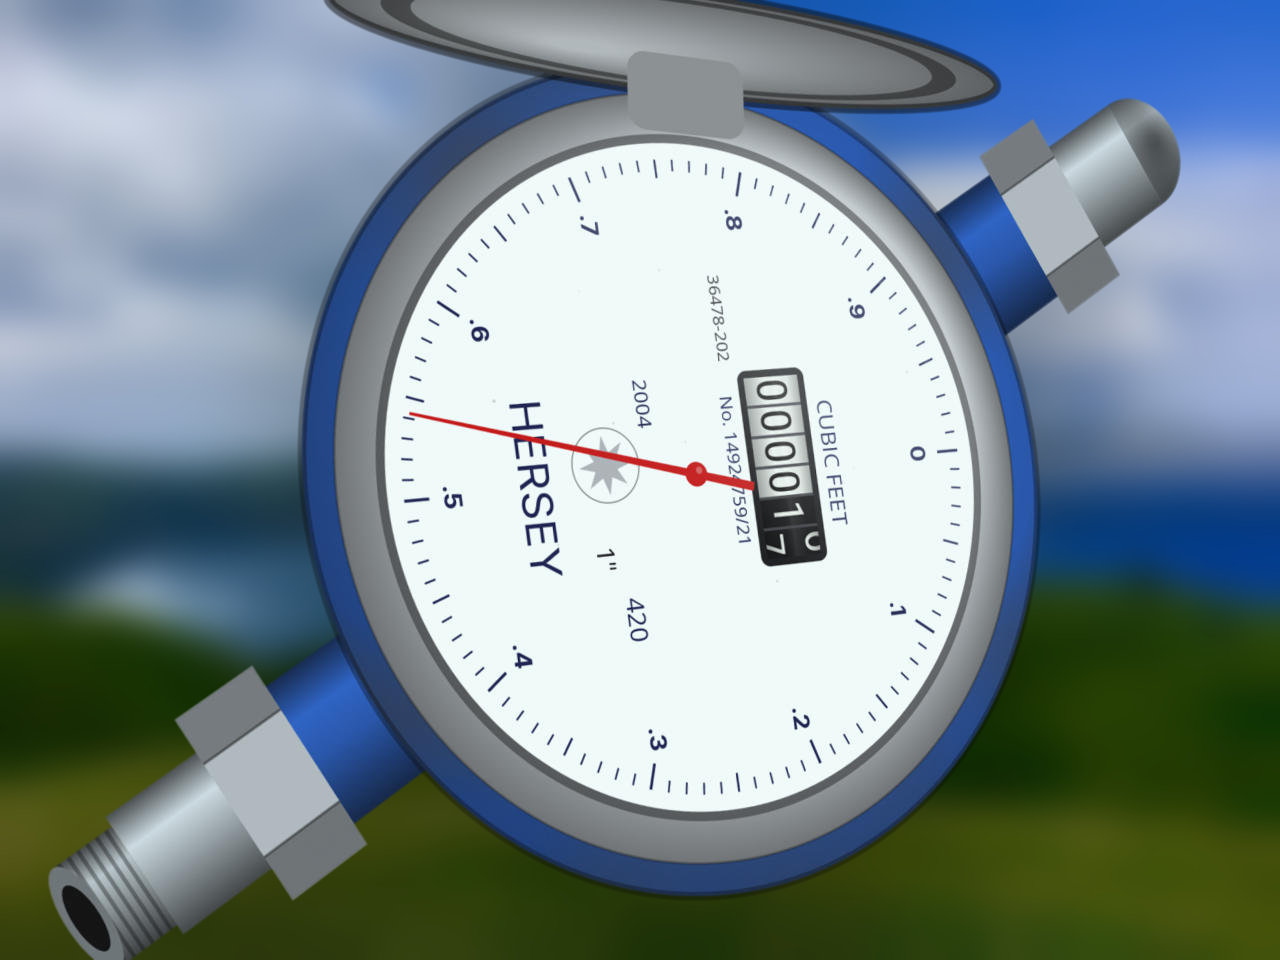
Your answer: 16.54 ft³
